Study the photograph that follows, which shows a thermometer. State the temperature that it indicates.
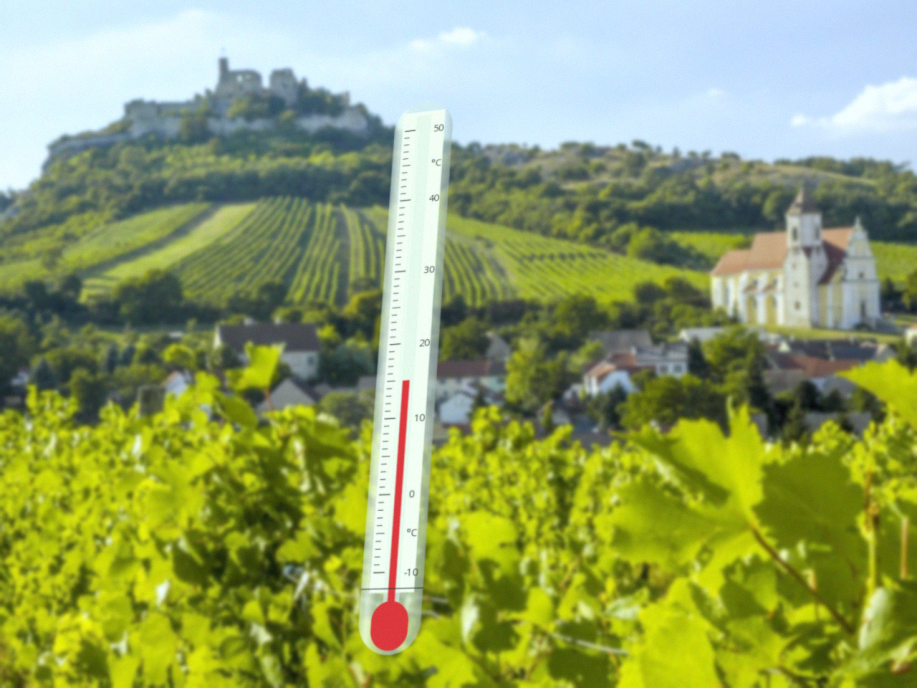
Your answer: 15 °C
